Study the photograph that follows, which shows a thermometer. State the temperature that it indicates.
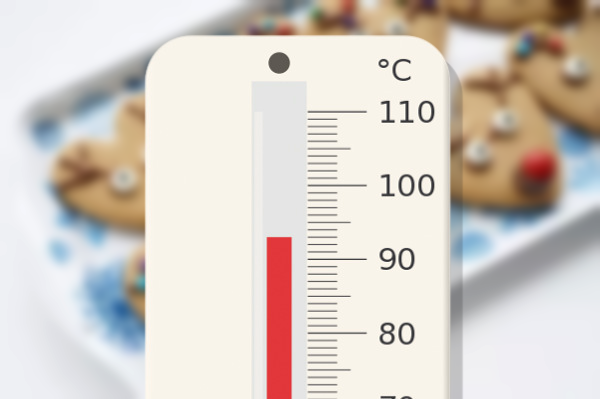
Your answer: 93 °C
